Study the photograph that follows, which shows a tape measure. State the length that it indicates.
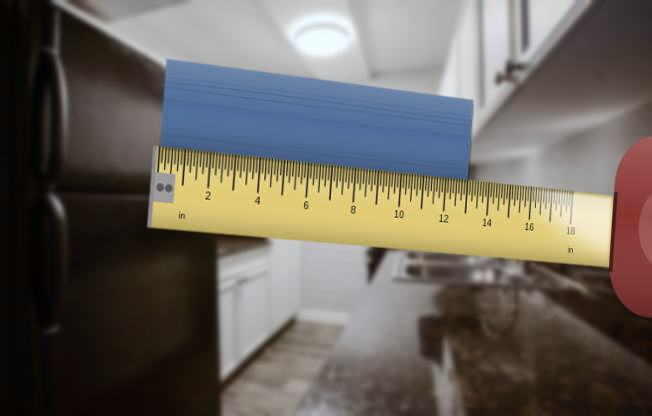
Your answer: 13 in
